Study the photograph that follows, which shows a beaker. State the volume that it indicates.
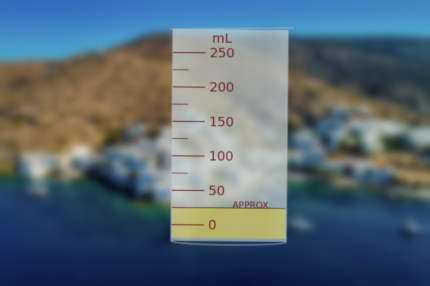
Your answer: 25 mL
